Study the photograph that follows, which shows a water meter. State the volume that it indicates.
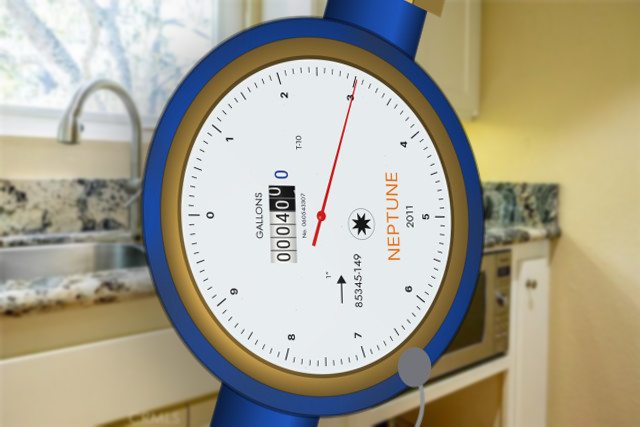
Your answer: 4003.0 gal
